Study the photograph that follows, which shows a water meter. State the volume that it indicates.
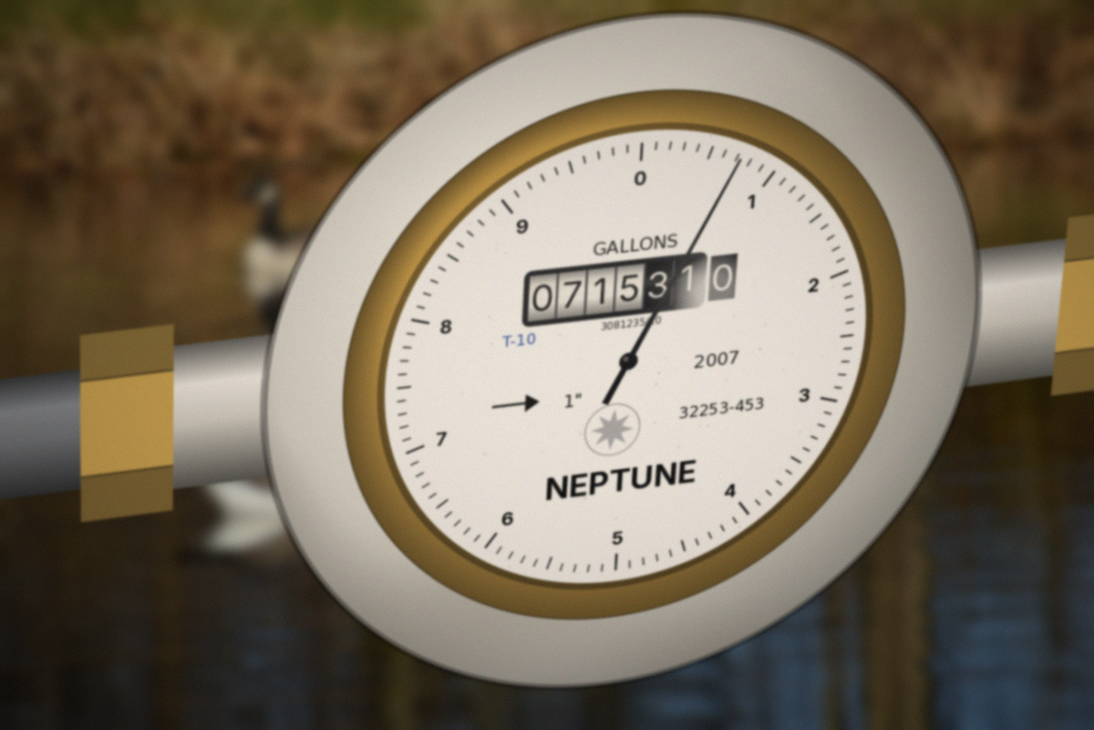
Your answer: 715310.7 gal
